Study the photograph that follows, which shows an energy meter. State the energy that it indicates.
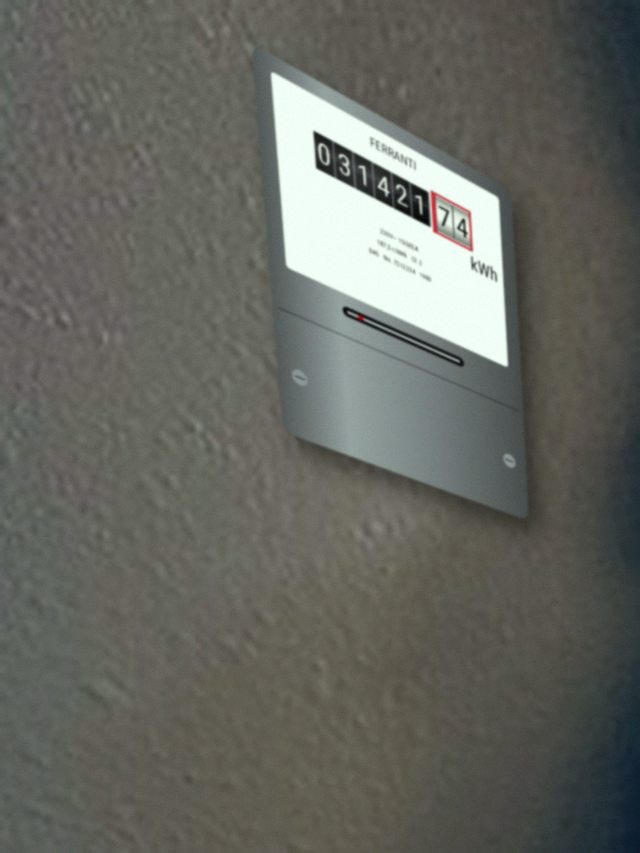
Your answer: 31421.74 kWh
